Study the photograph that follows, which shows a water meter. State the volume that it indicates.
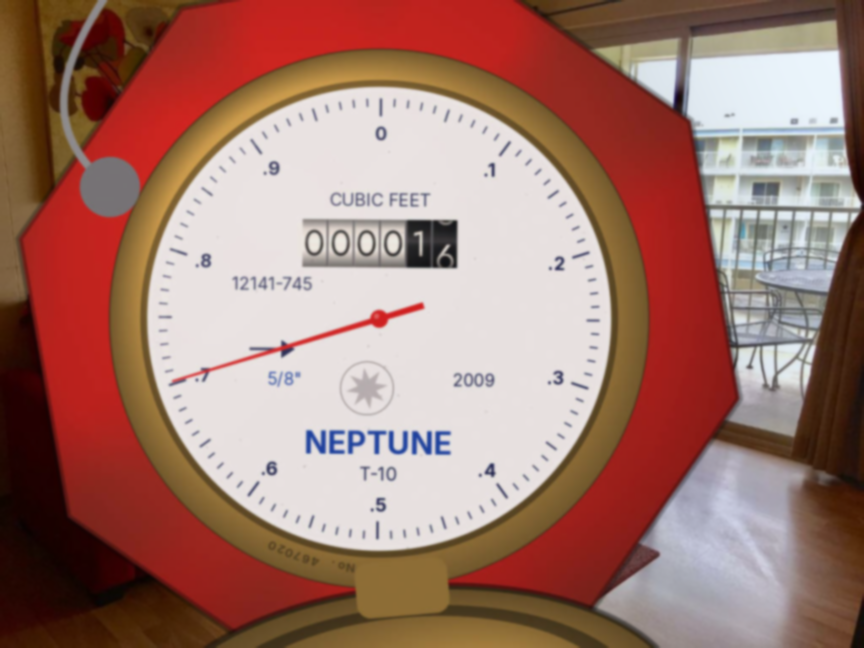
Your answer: 15.70 ft³
